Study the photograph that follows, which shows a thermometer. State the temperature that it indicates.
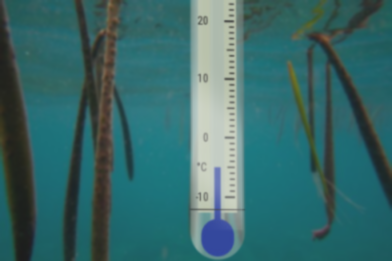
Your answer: -5 °C
